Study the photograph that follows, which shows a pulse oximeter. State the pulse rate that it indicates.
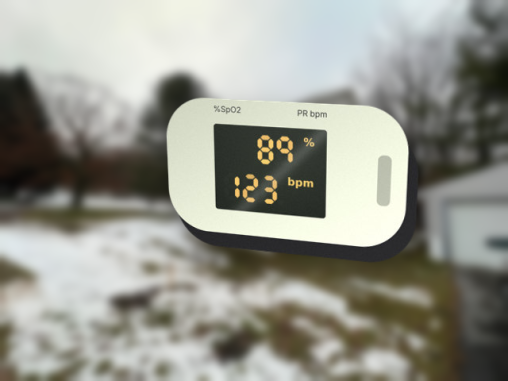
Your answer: 123 bpm
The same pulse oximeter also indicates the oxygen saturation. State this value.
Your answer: 89 %
